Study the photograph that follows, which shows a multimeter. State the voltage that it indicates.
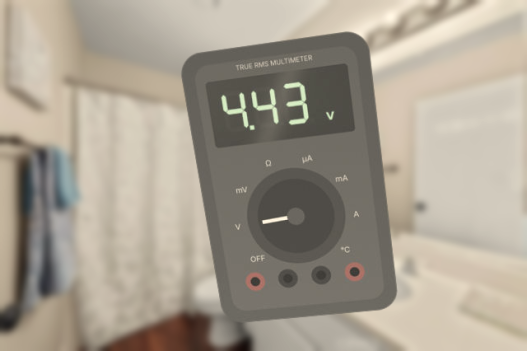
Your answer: 4.43 V
